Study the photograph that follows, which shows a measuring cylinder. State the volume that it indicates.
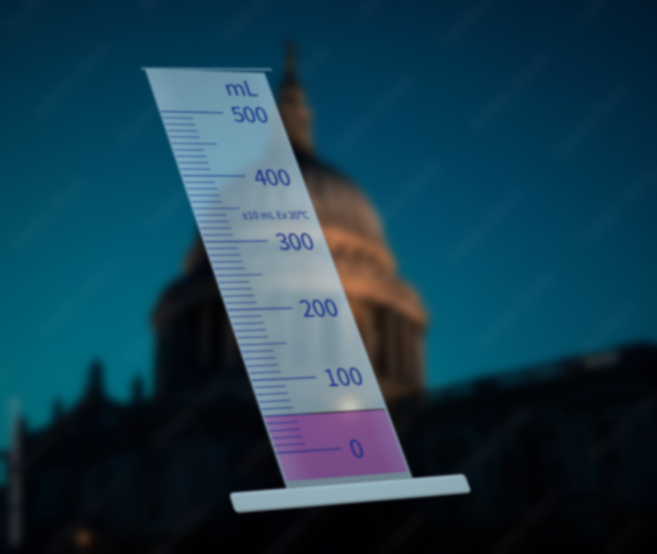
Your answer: 50 mL
